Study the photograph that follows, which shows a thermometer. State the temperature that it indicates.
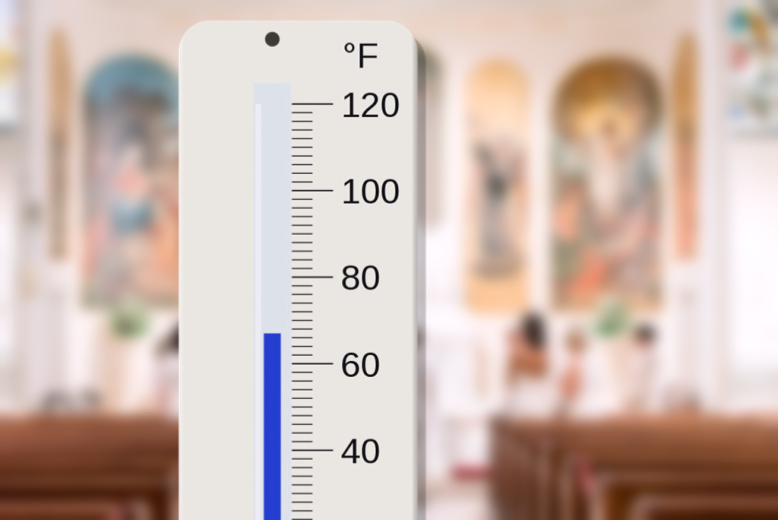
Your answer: 67 °F
